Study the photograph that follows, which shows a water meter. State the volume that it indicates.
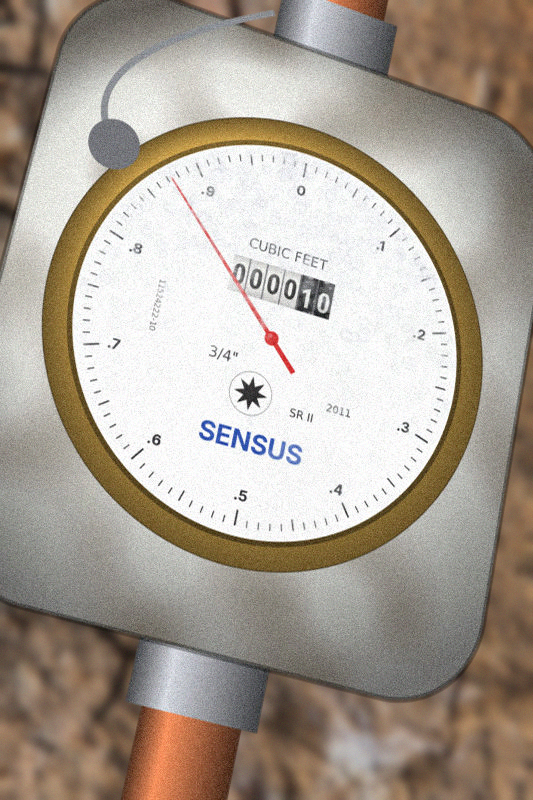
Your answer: 9.87 ft³
